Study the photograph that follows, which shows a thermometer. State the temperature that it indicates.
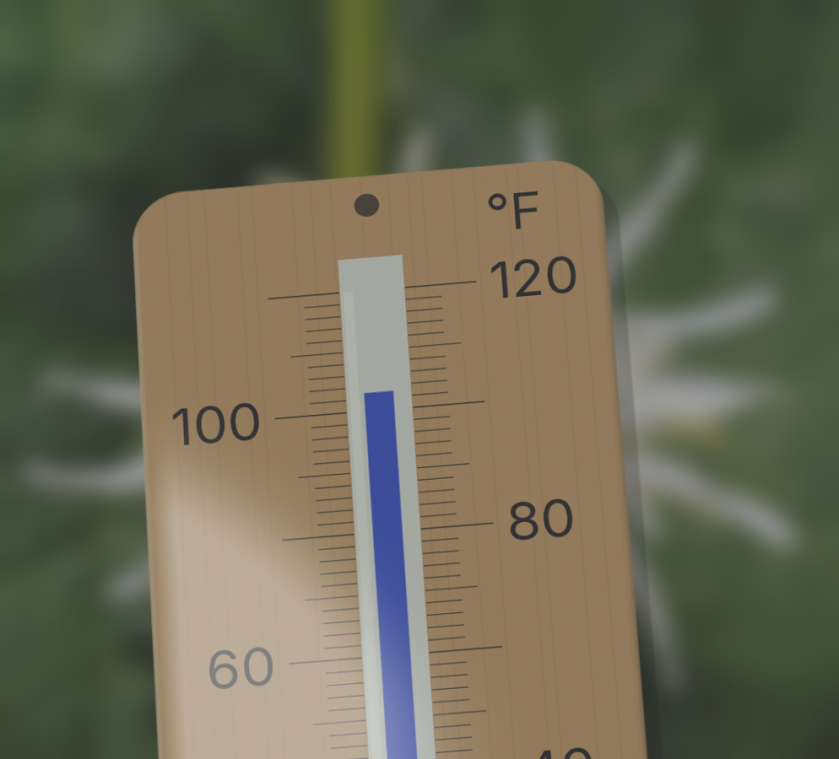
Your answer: 103 °F
